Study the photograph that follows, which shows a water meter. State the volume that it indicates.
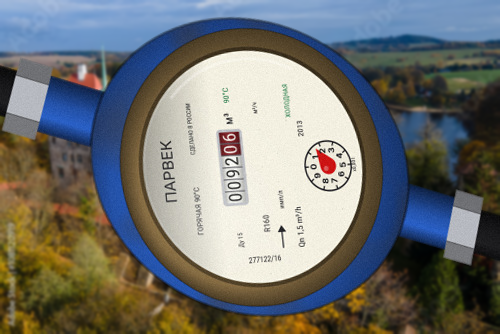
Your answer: 92.061 m³
